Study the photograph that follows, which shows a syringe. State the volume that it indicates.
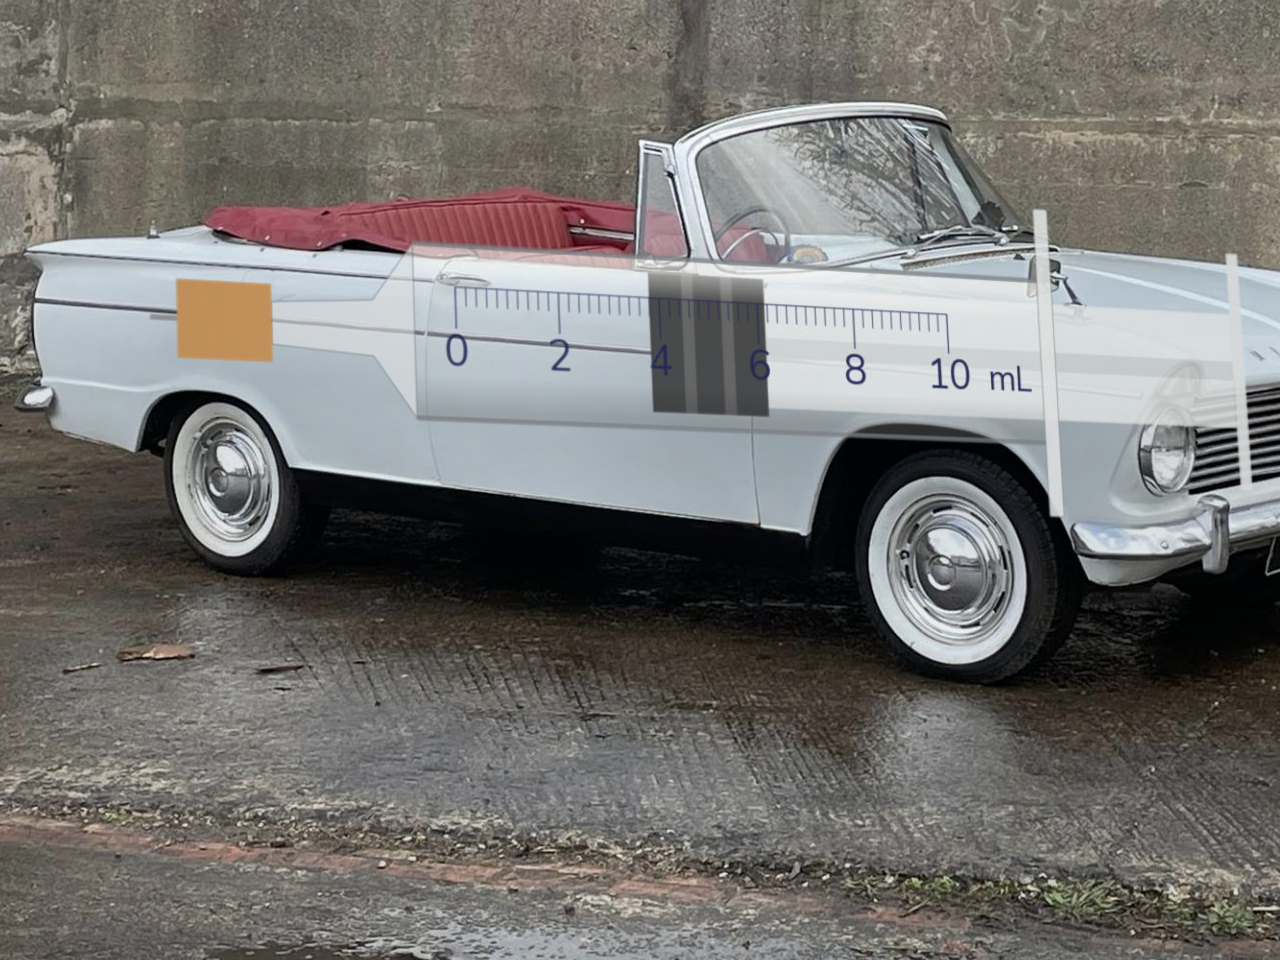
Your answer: 3.8 mL
